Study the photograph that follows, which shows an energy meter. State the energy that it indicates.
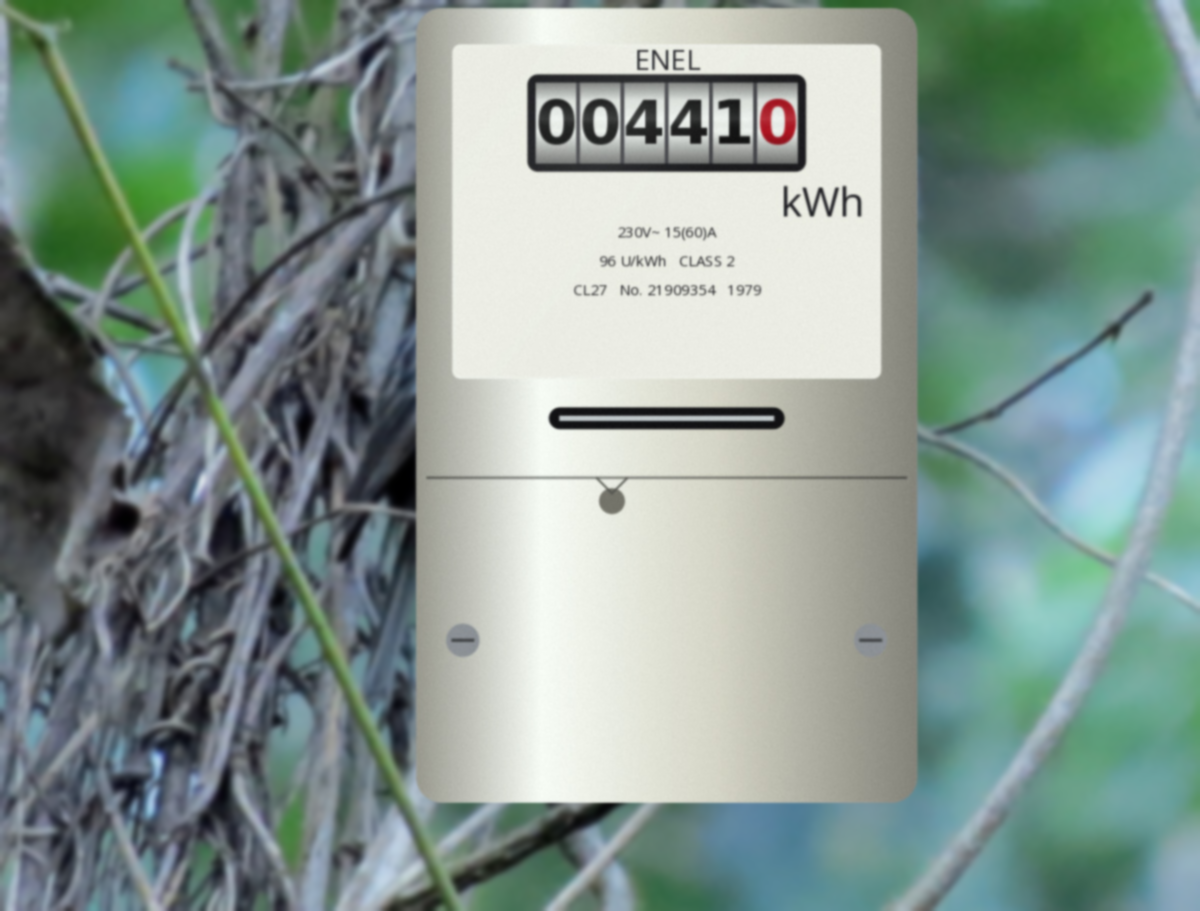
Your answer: 441.0 kWh
